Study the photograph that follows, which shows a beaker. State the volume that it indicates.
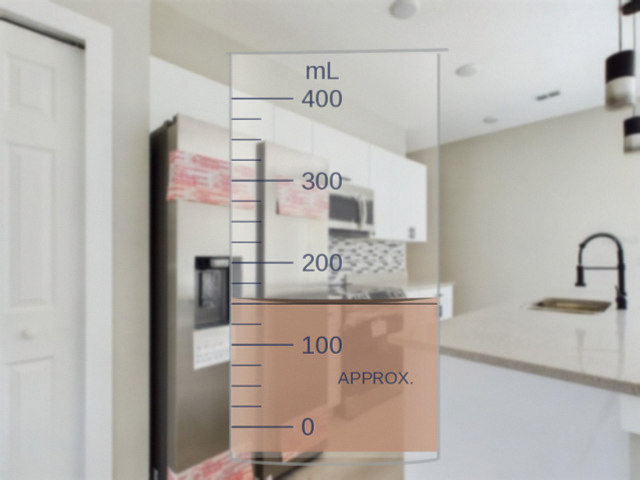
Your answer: 150 mL
